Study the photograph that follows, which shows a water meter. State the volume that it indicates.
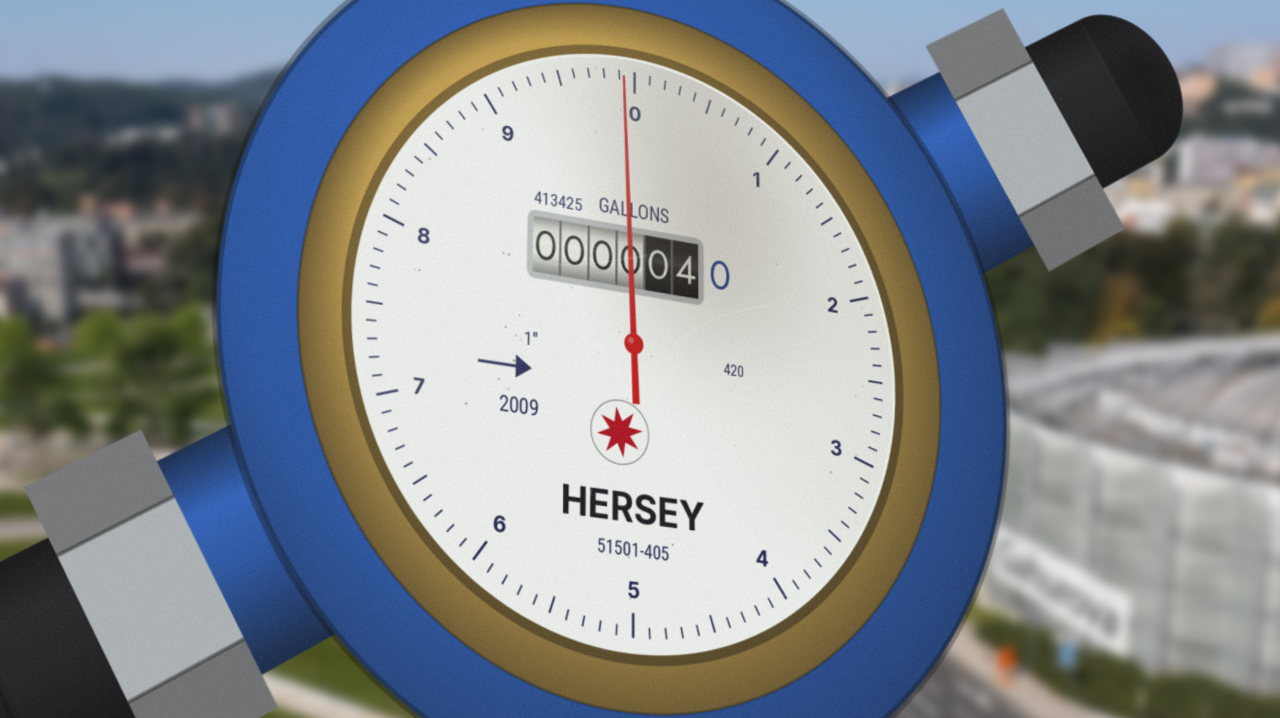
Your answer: 39.9 gal
